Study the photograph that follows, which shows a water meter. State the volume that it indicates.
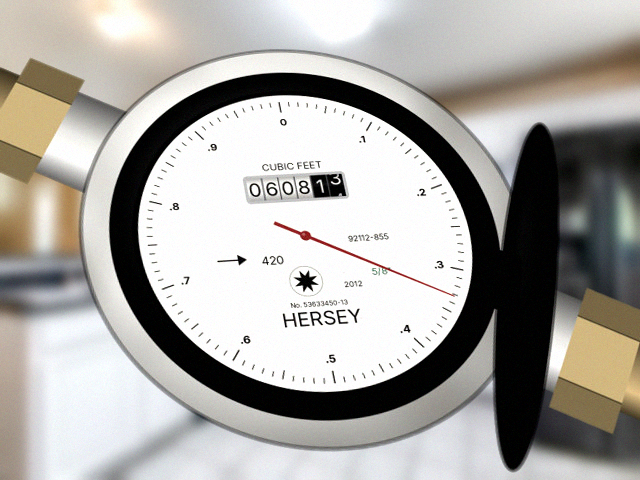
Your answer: 60813.33 ft³
